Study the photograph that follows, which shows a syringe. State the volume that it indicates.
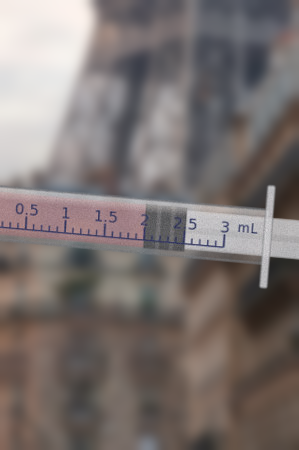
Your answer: 2 mL
